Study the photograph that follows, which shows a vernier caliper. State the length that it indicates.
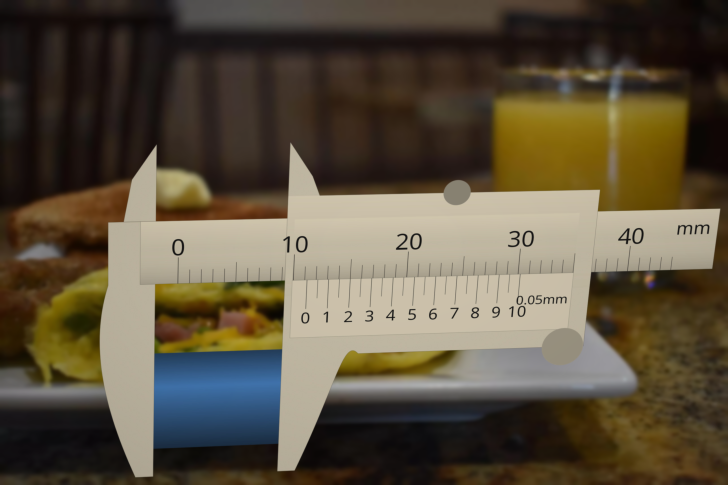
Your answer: 11.2 mm
